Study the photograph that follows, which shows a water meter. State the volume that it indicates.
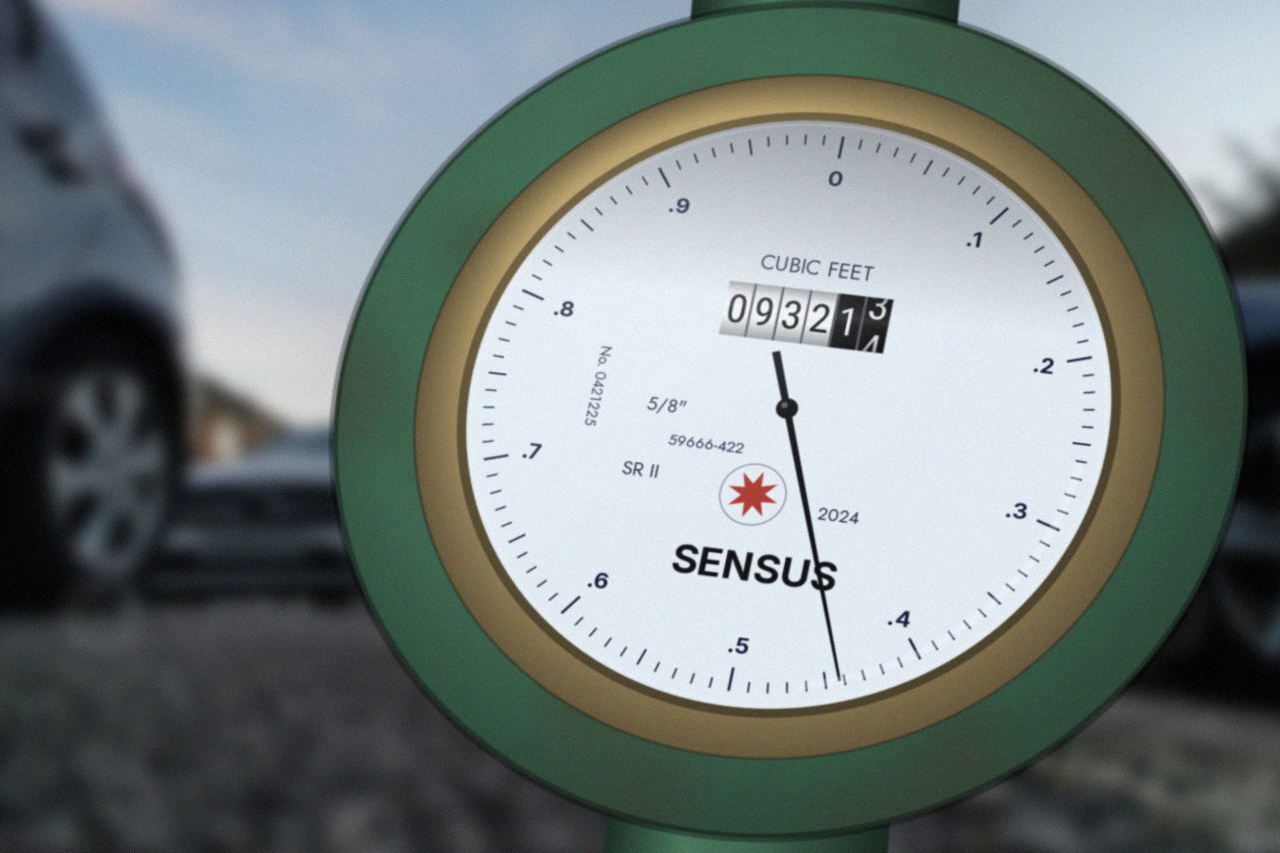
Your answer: 93213.44 ft³
